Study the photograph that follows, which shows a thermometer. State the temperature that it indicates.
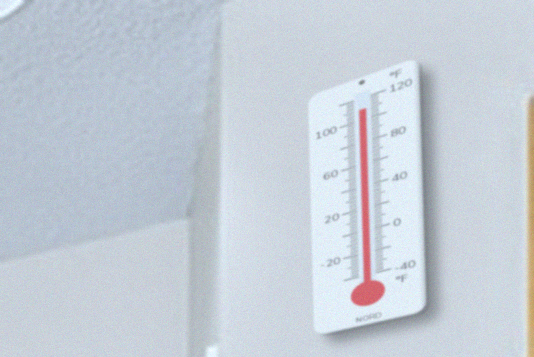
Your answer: 110 °F
